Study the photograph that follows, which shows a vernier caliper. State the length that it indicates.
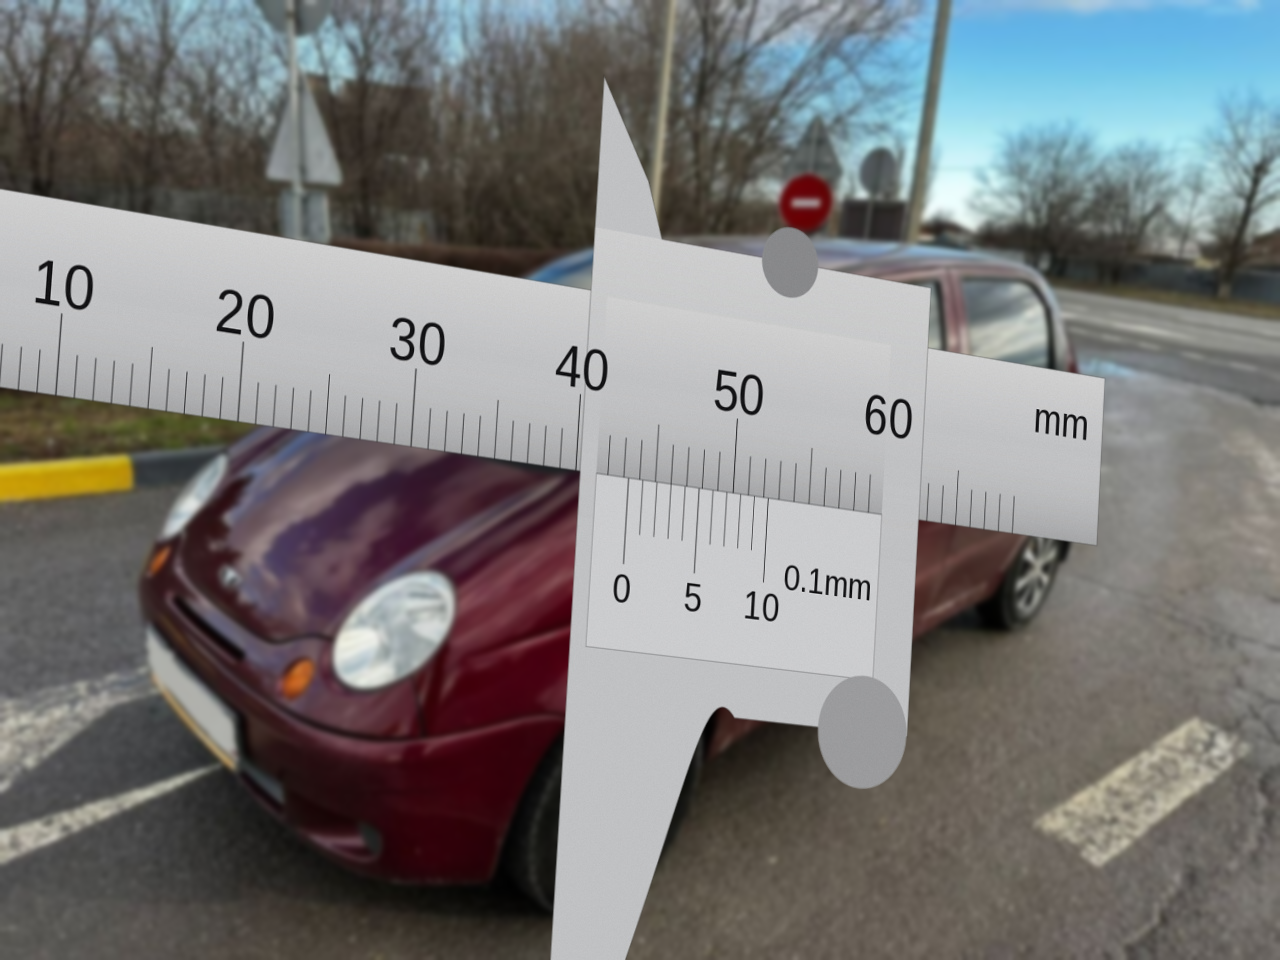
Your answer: 43.3 mm
